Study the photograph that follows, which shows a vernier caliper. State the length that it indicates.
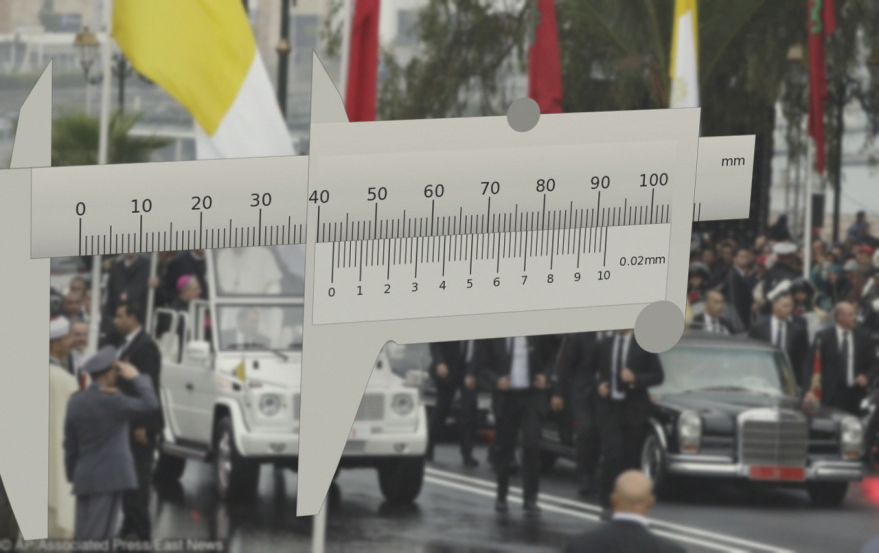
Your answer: 42.8 mm
